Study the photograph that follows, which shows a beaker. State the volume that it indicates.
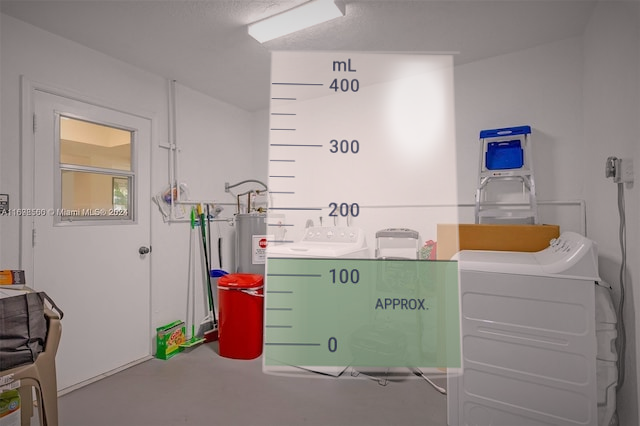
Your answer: 125 mL
